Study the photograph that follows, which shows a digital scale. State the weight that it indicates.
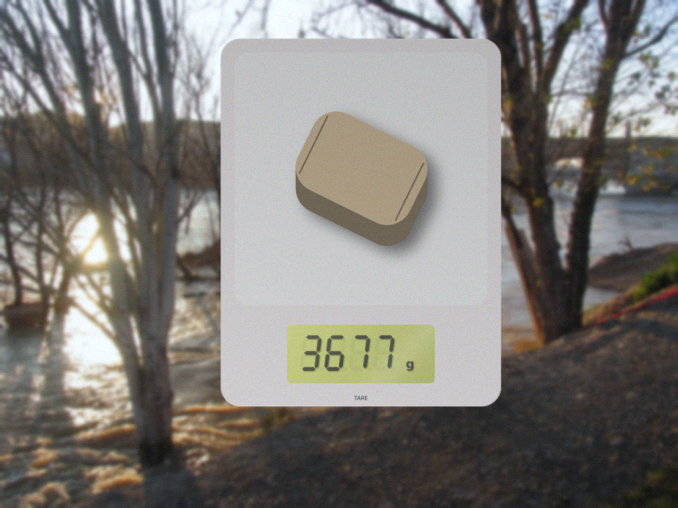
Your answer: 3677 g
